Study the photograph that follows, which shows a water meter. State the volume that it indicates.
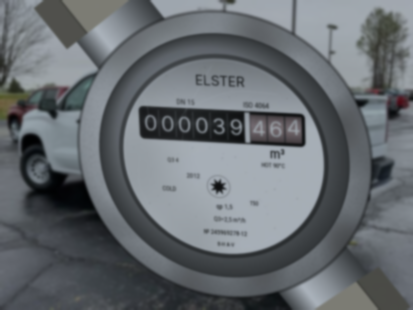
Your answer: 39.464 m³
